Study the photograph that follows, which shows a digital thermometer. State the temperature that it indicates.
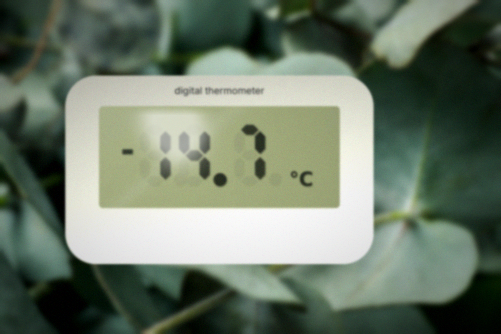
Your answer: -14.7 °C
